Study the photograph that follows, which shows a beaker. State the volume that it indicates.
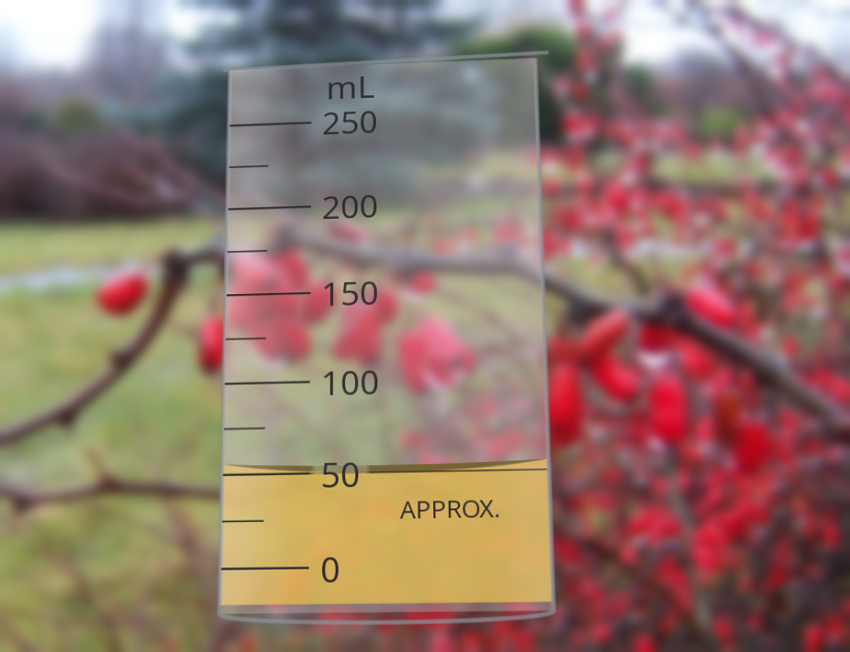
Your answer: 50 mL
